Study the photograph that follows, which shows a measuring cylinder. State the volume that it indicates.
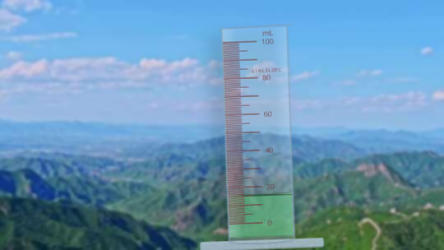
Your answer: 15 mL
